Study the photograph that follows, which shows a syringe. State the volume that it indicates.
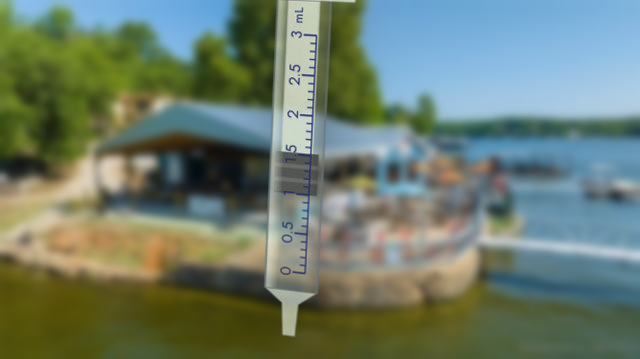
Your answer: 1 mL
